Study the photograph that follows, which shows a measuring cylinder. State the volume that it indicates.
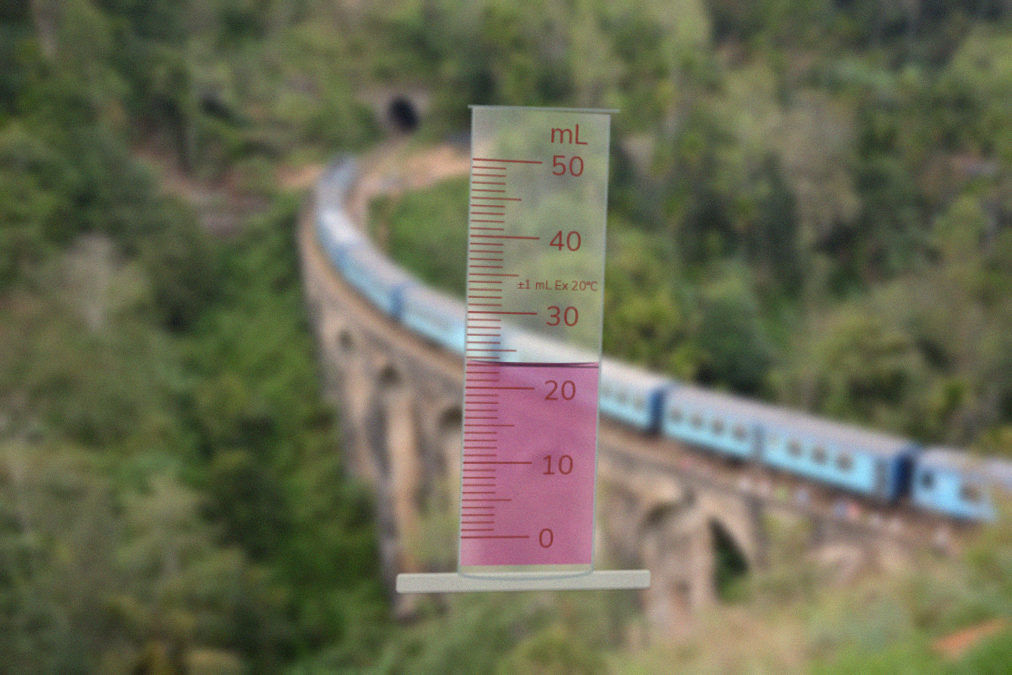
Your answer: 23 mL
